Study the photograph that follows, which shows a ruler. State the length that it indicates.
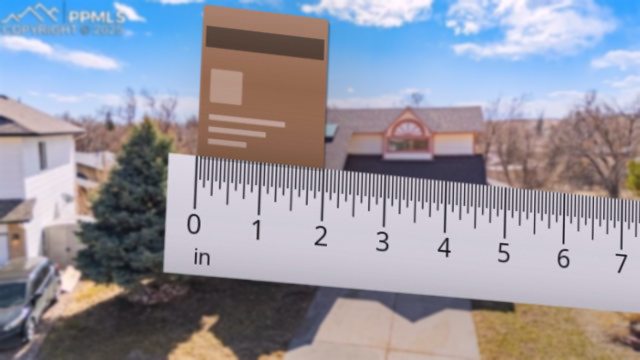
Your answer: 2 in
